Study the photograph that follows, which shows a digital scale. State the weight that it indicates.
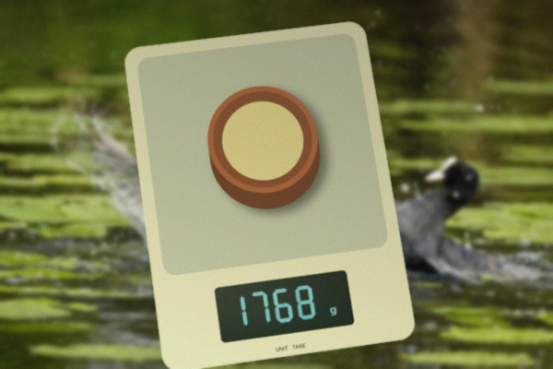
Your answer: 1768 g
